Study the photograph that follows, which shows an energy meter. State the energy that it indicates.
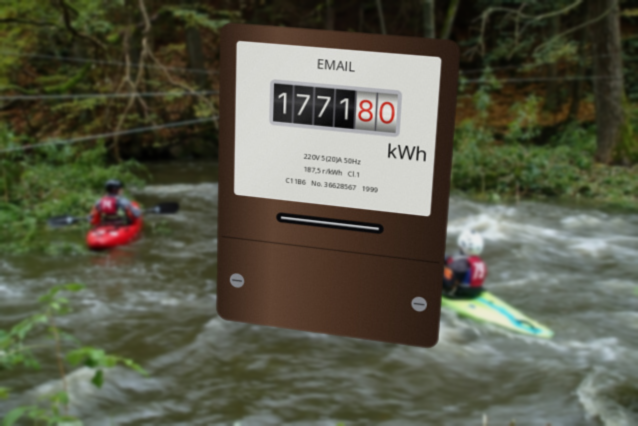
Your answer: 1771.80 kWh
